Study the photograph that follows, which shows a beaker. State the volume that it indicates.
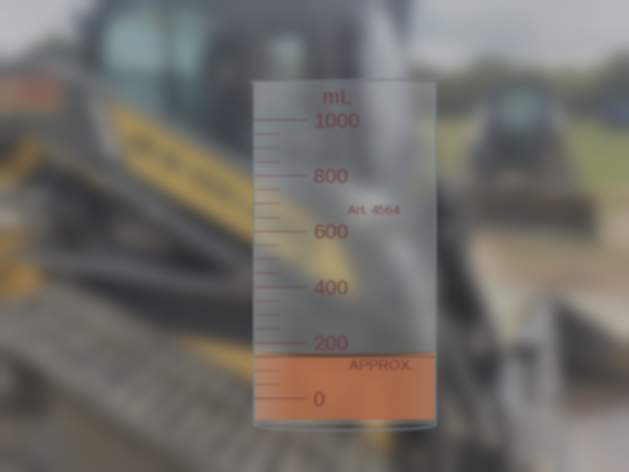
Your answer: 150 mL
